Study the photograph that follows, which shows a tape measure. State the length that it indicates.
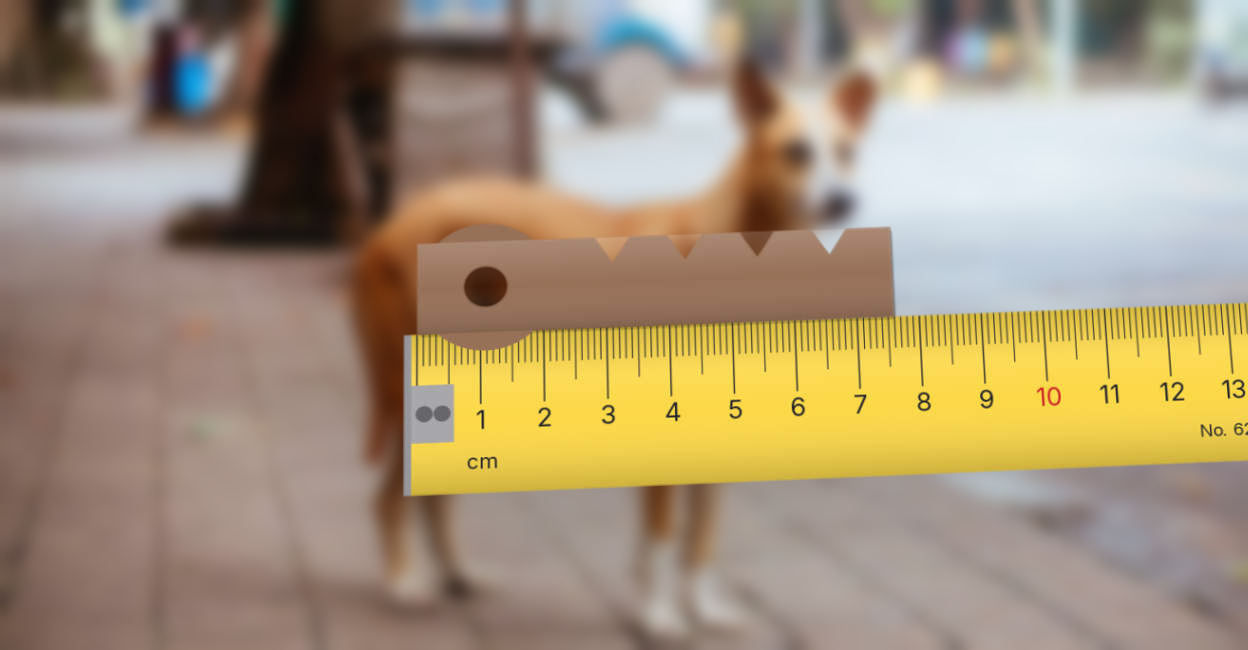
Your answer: 7.6 cm
